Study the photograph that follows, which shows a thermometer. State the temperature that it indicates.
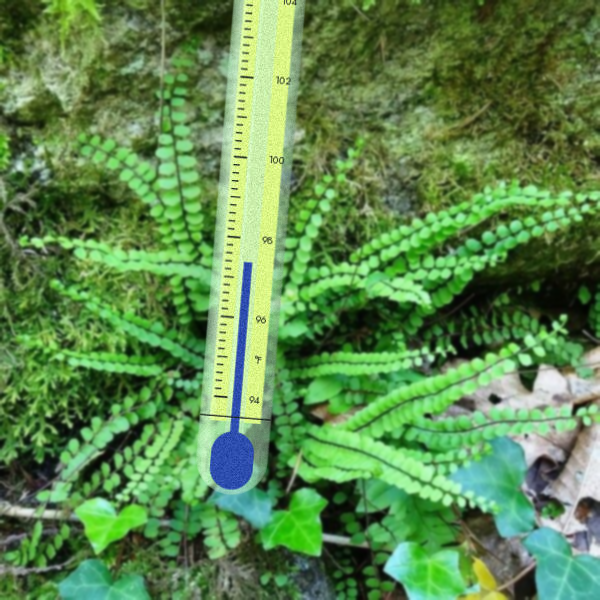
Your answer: 97.4 °F
